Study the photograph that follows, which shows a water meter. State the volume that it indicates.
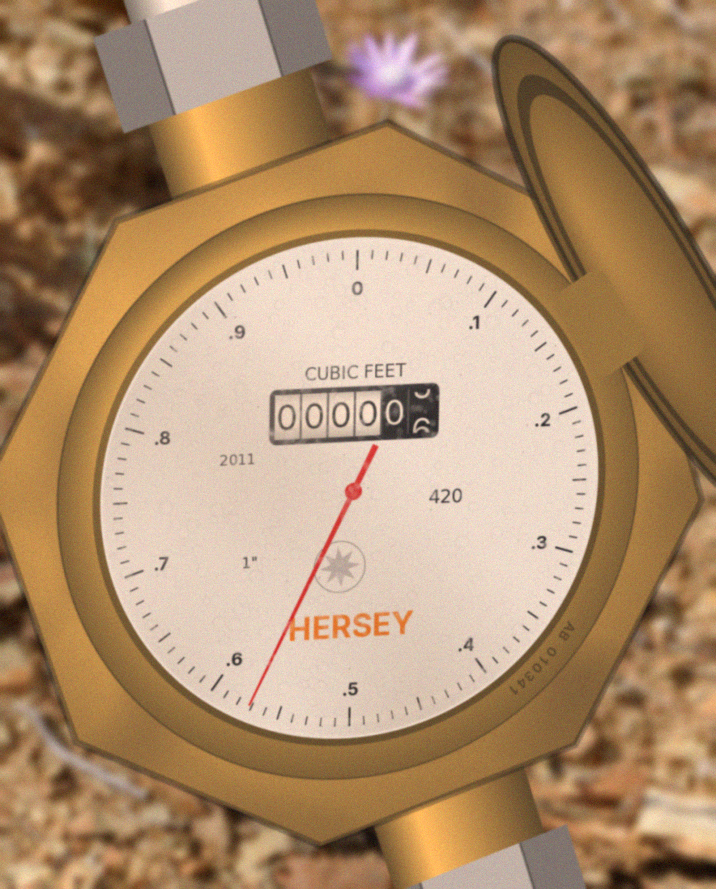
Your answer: 5.57 ft³
